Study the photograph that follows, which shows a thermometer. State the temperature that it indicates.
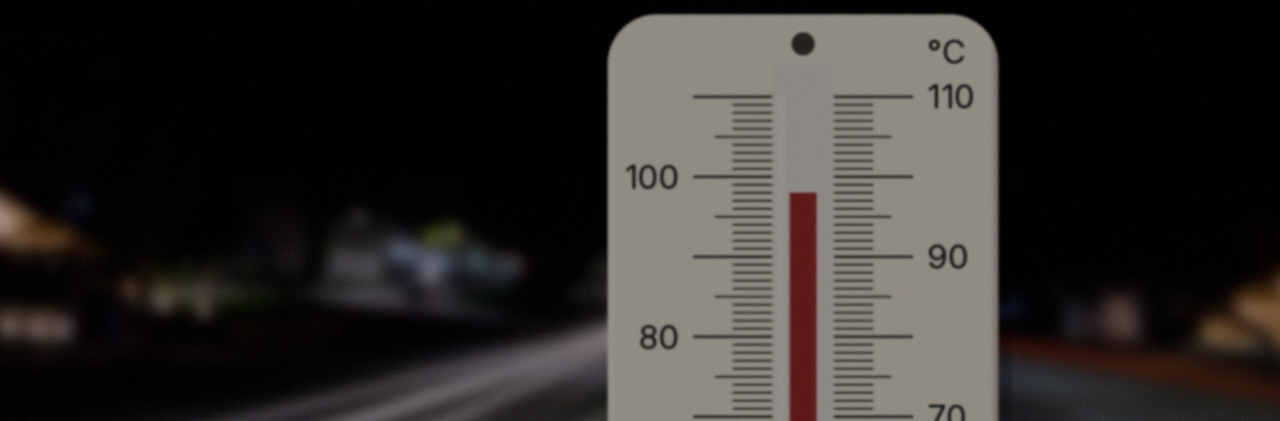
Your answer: 98 °C
